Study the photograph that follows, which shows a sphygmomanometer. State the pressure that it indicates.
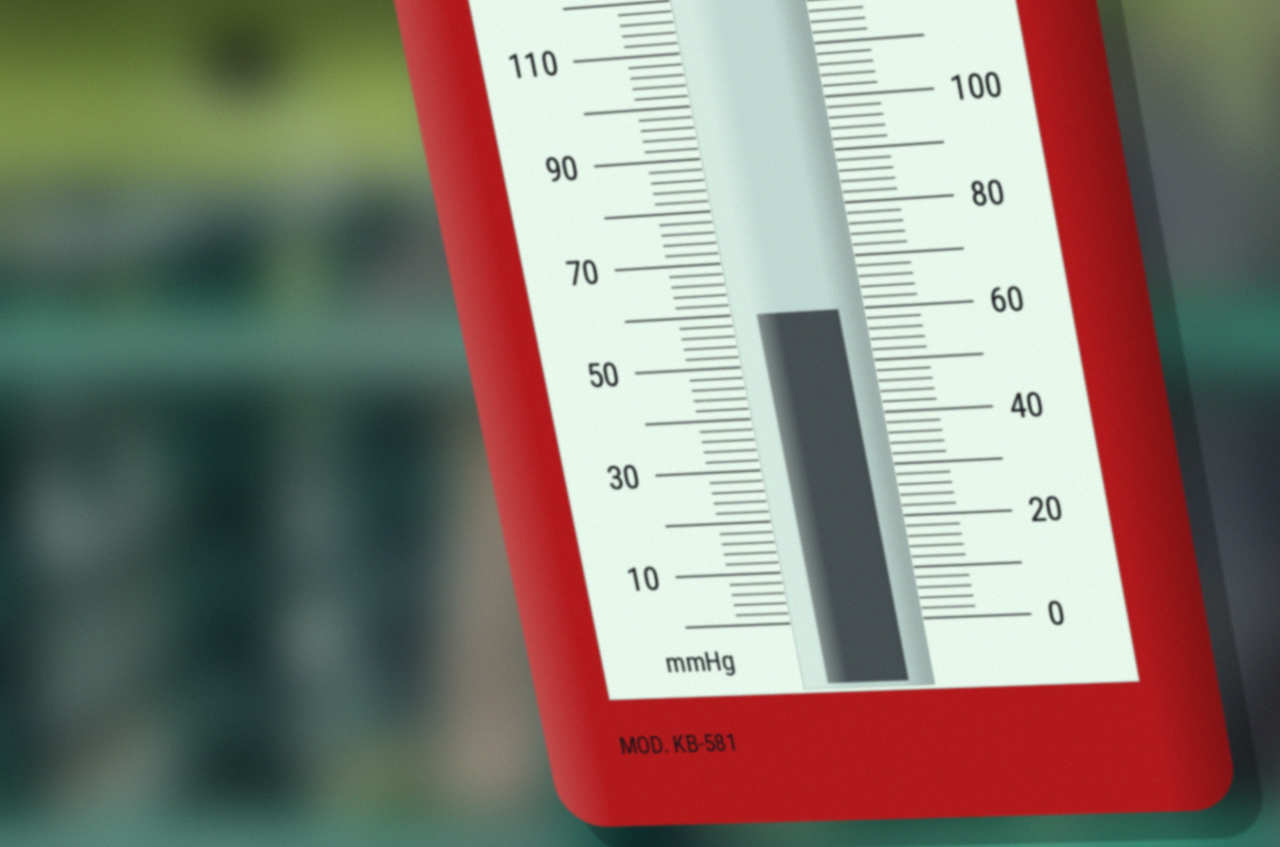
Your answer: 60 mmHg
